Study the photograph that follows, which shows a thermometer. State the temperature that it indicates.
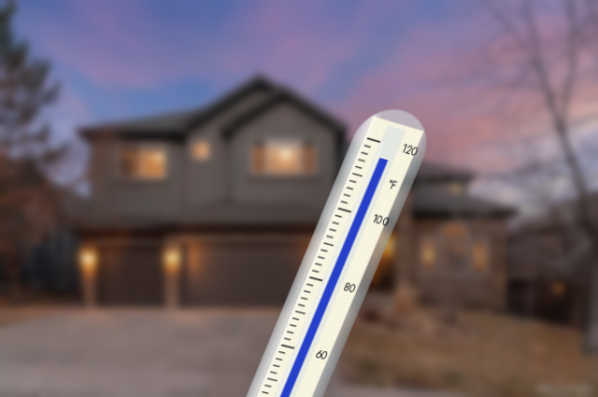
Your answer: 116 °F
